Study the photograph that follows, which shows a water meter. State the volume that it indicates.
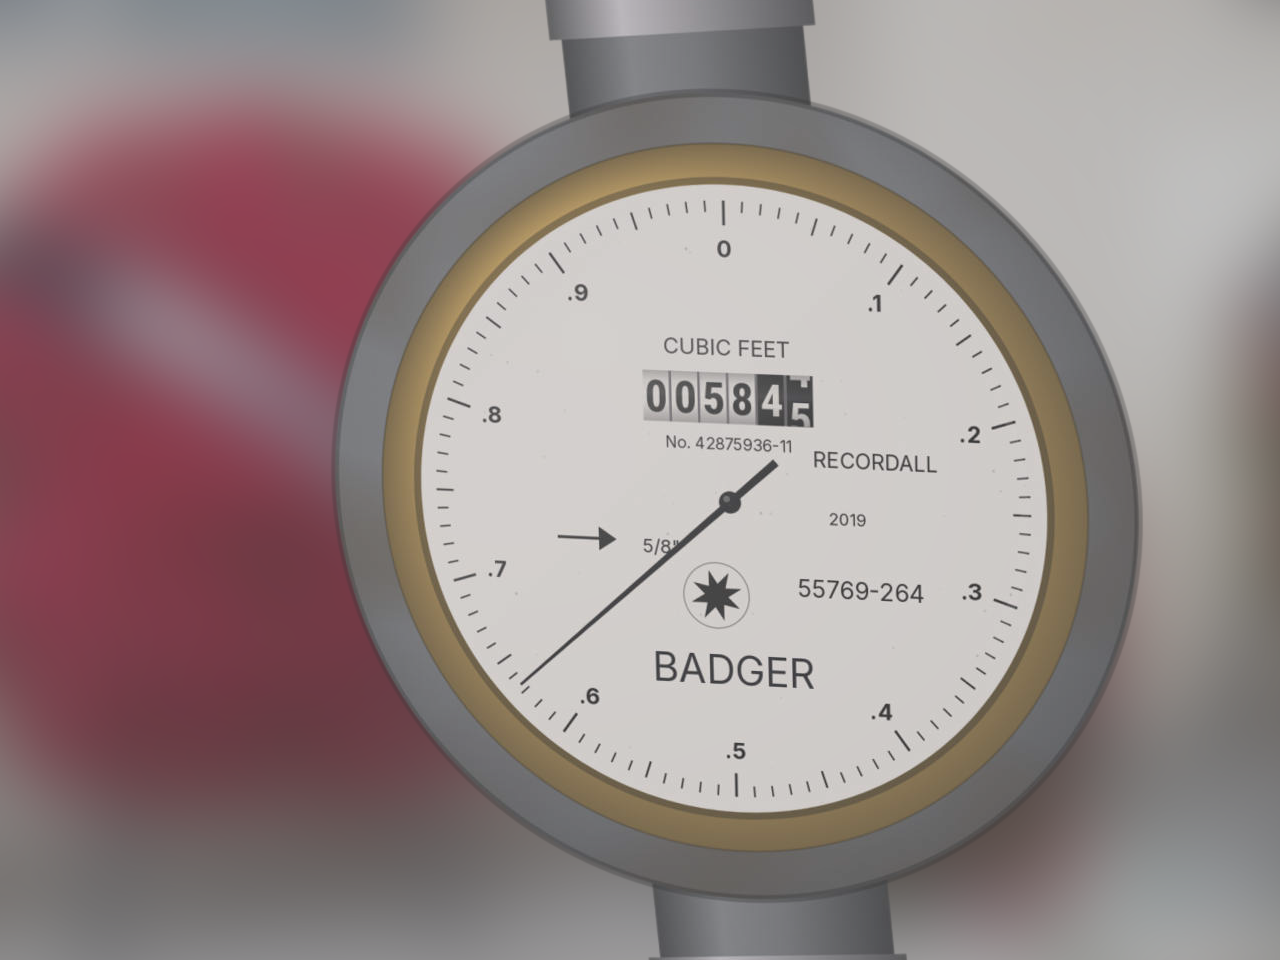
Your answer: 5844.63 ft³
